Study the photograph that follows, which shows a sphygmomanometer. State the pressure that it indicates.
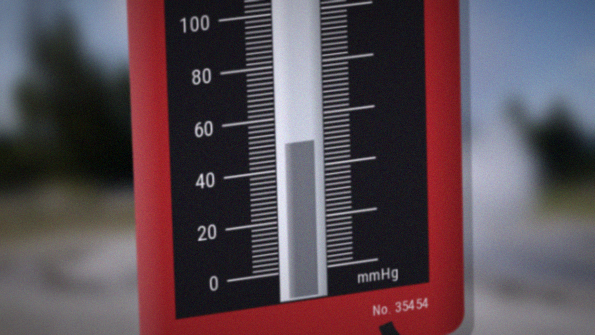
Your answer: 50 mmHg
